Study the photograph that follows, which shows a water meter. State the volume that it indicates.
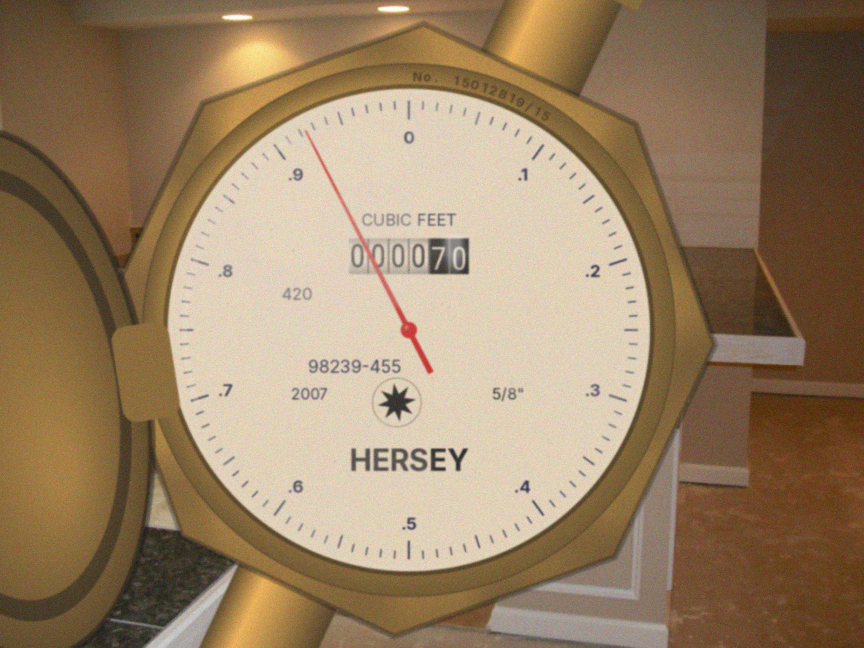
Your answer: 69.92 ft³
